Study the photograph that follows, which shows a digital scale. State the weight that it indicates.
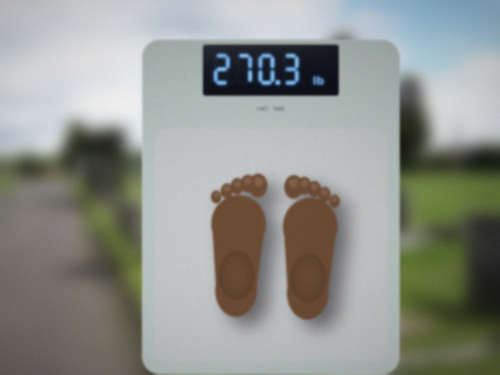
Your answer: 270.3 lb
